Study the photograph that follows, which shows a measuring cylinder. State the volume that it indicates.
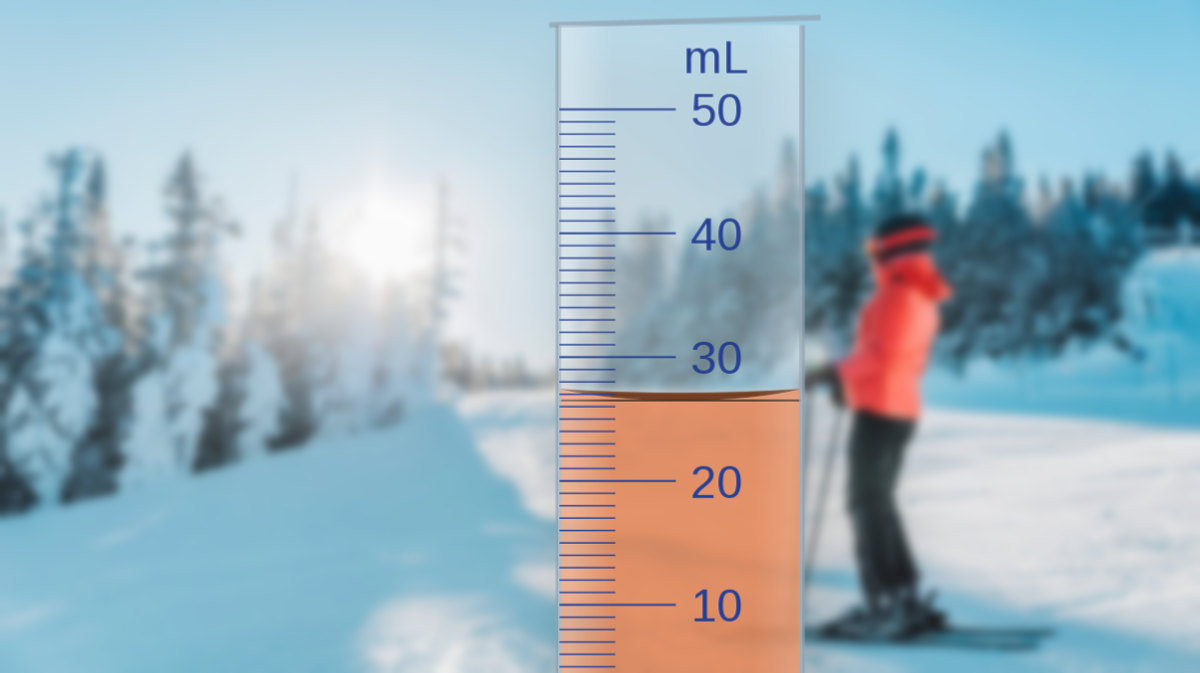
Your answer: 26.5 mL
